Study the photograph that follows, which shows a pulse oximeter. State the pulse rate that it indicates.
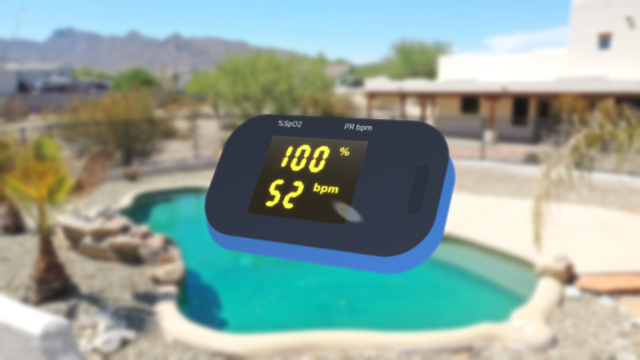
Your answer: 52 bpm
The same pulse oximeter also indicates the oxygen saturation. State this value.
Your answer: 100 %
